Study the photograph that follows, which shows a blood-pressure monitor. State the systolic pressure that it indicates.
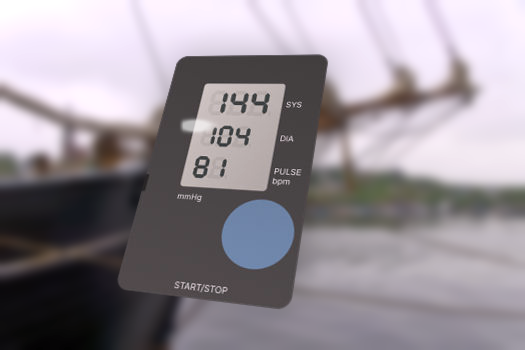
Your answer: 144 mmHg
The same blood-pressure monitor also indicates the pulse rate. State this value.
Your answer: 81 bpm
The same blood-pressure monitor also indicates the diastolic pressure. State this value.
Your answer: 104 mmHg
